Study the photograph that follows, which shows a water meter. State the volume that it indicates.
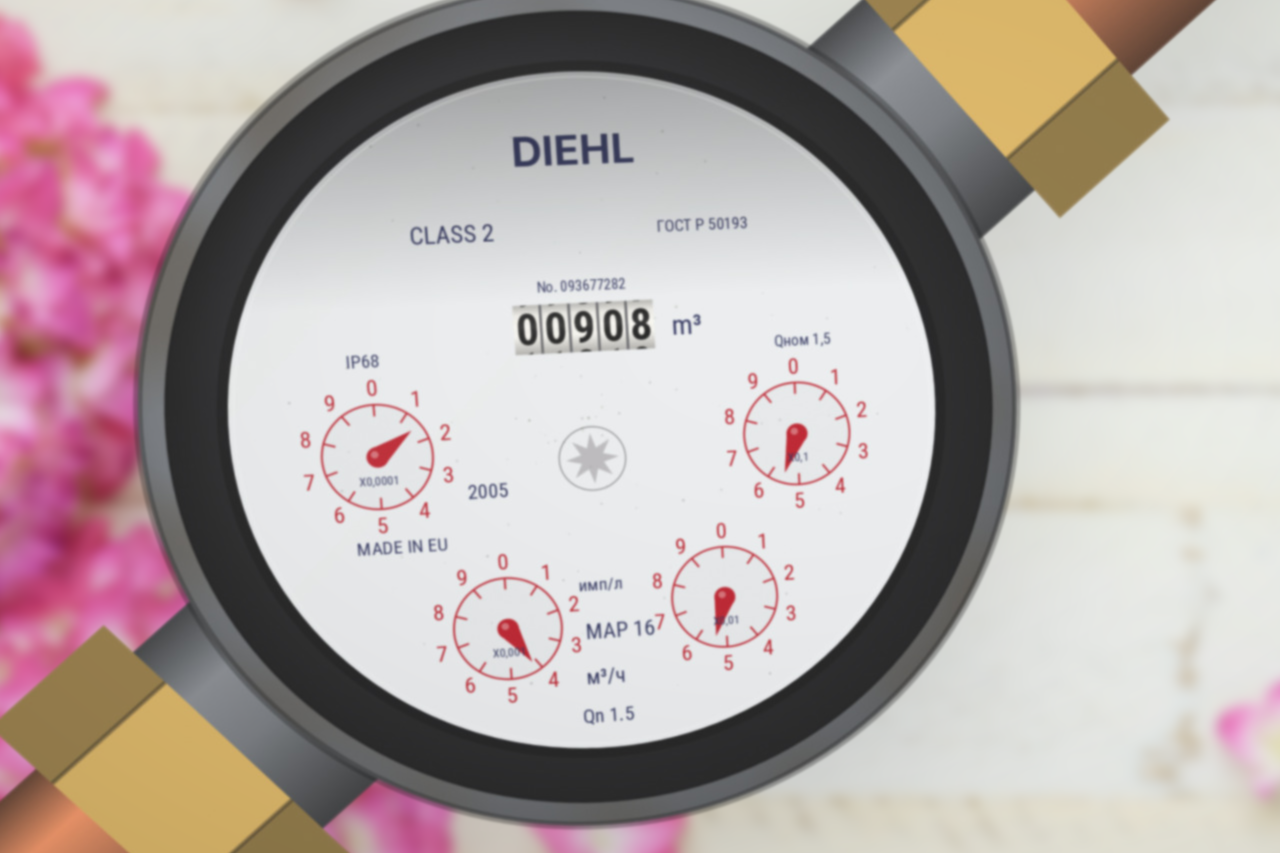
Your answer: 908.5541 m³
